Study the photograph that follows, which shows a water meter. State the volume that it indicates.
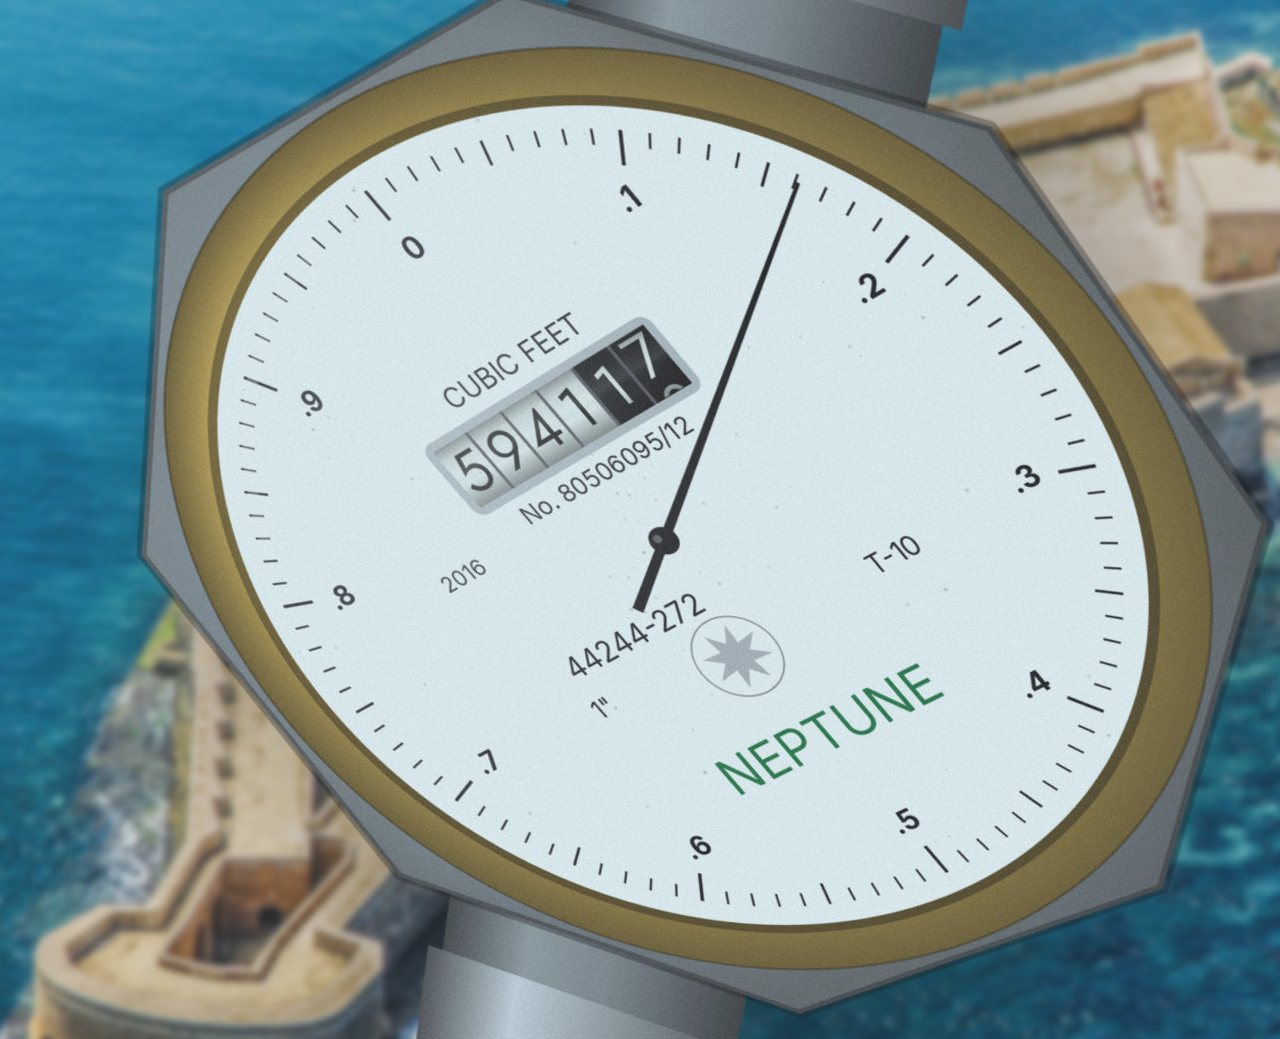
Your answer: 594117.16 ft³
